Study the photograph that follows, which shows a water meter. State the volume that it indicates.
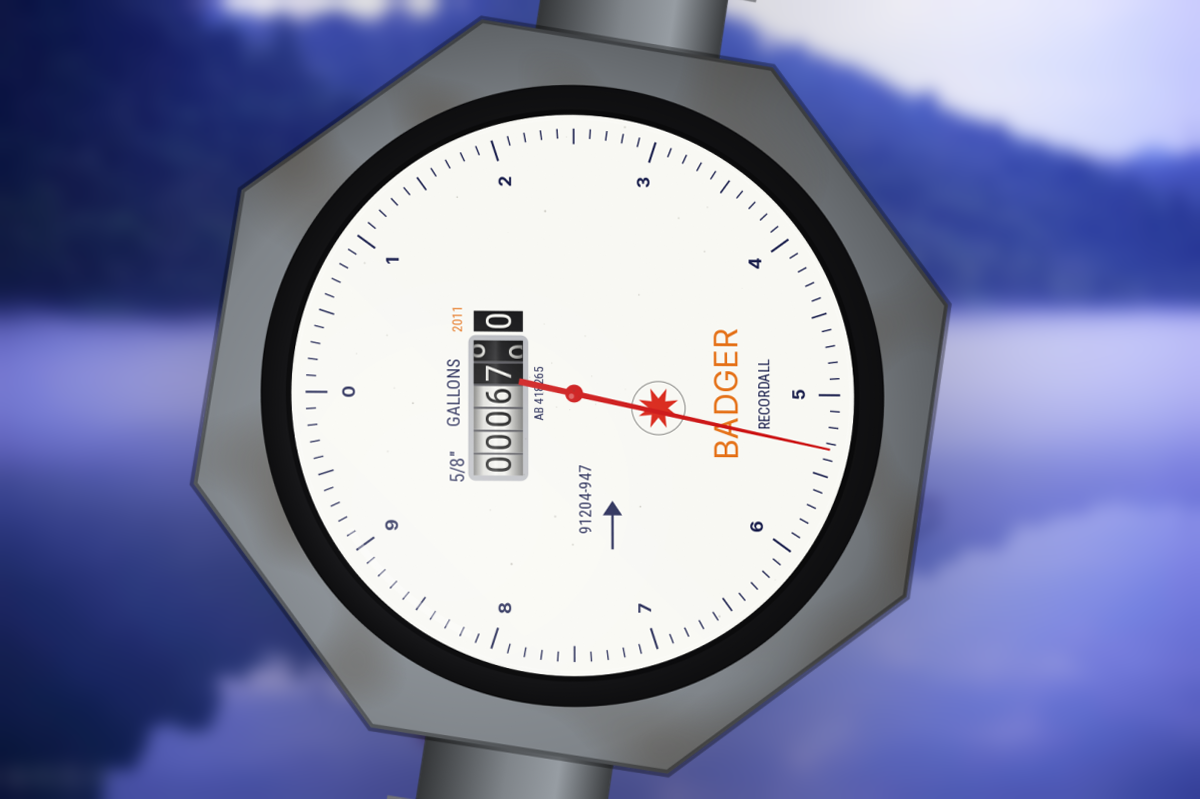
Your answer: 6785.3 gal
